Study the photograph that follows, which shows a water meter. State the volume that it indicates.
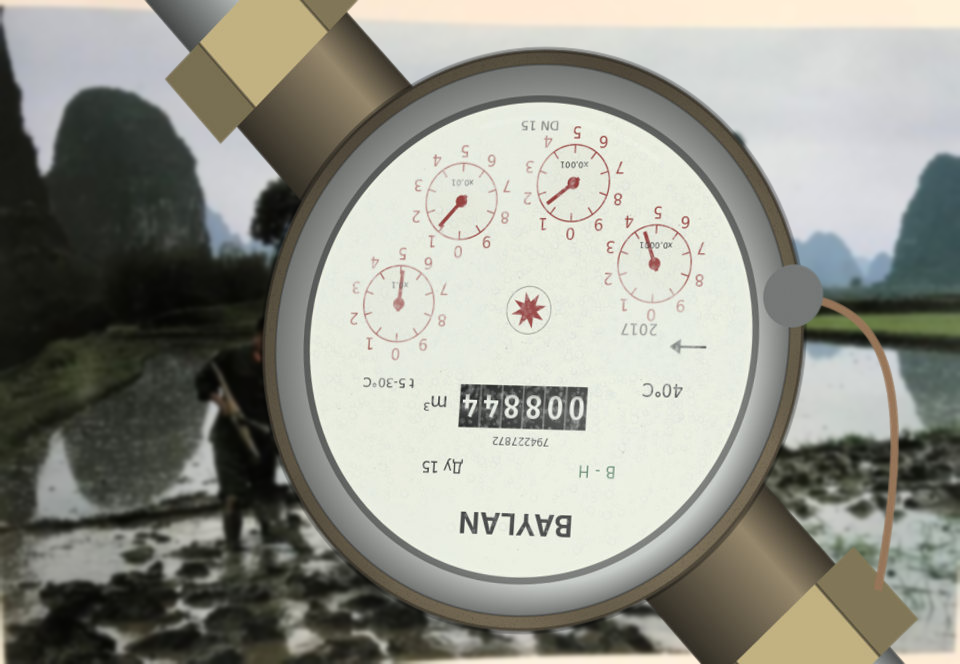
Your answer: 8844.5114 m³
